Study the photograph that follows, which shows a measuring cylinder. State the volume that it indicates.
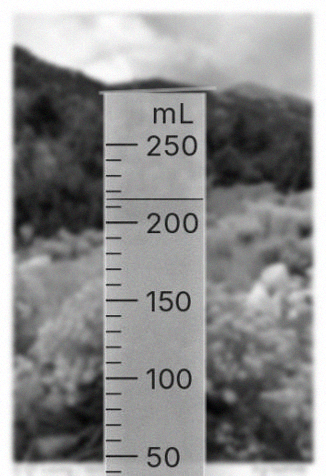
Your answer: 215 mL
